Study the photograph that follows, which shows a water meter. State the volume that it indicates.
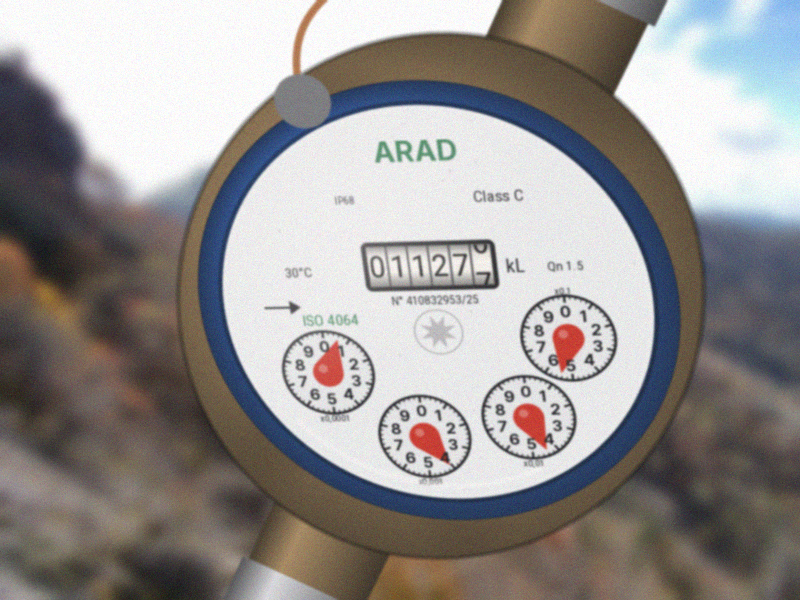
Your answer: 11276.5440 kL
